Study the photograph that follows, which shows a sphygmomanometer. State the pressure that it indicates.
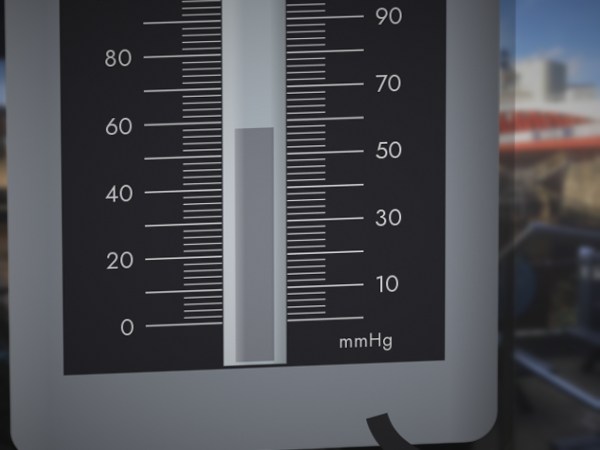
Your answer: 58 mmHg
